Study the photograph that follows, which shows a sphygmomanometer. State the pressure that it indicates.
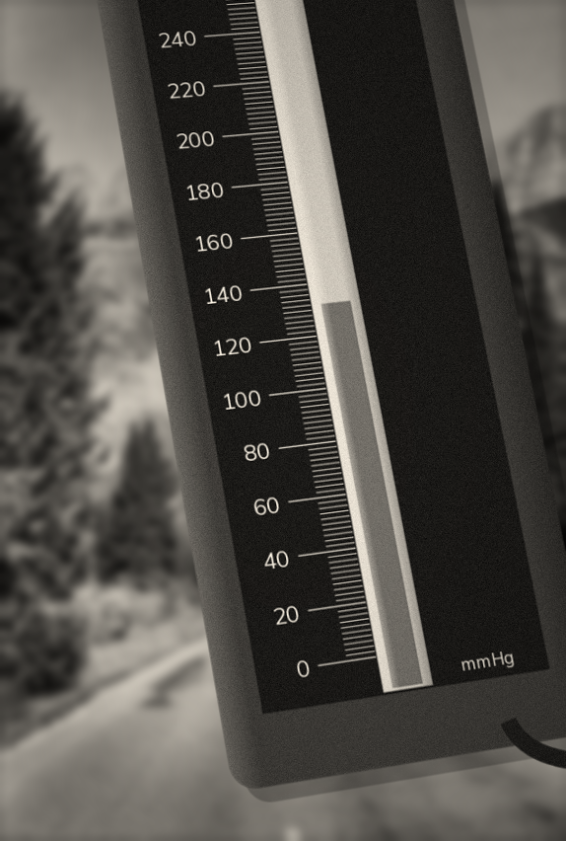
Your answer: 132 mmHg
